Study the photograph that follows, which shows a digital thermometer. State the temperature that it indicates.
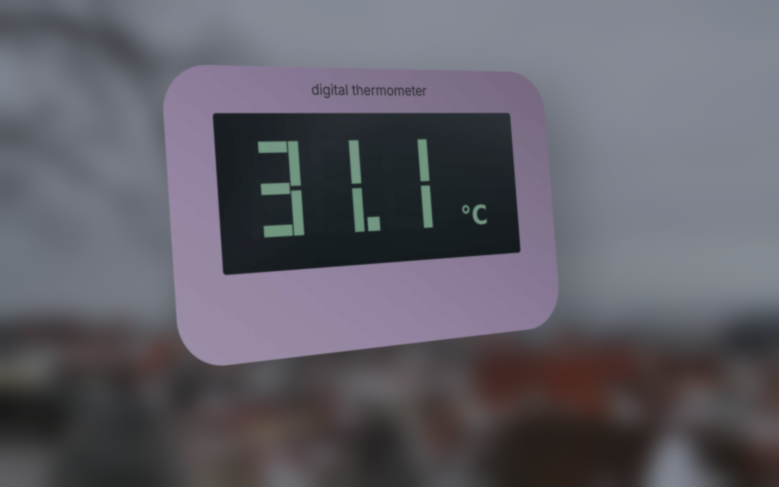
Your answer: 31.1 °C
